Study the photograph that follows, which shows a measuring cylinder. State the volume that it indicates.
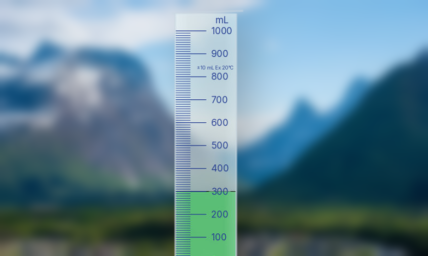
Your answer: 300 mL
